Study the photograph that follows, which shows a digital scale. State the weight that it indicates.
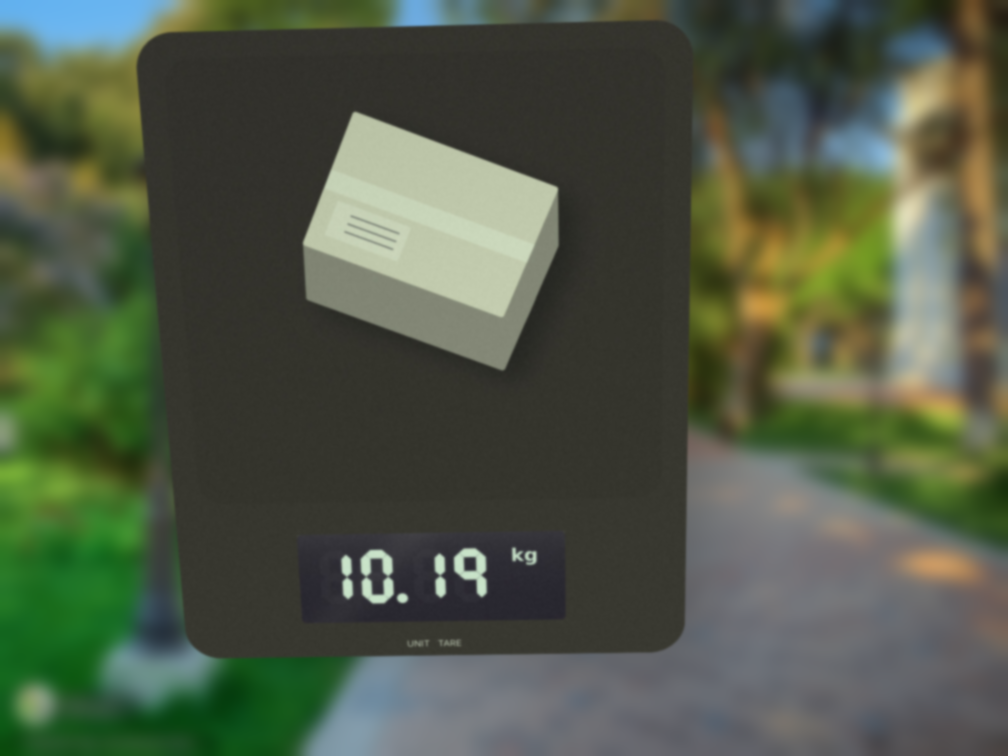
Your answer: 10.19 kg
